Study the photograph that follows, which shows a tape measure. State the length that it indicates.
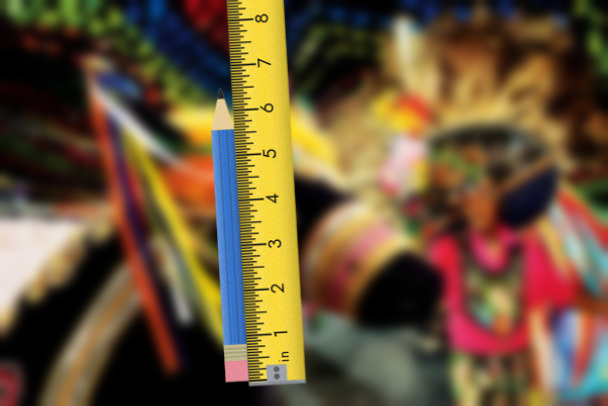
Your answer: 6.5 in
